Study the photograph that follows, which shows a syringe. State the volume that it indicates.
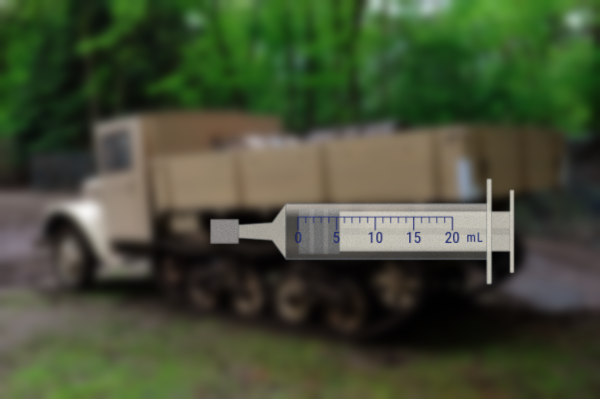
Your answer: 0 mL
